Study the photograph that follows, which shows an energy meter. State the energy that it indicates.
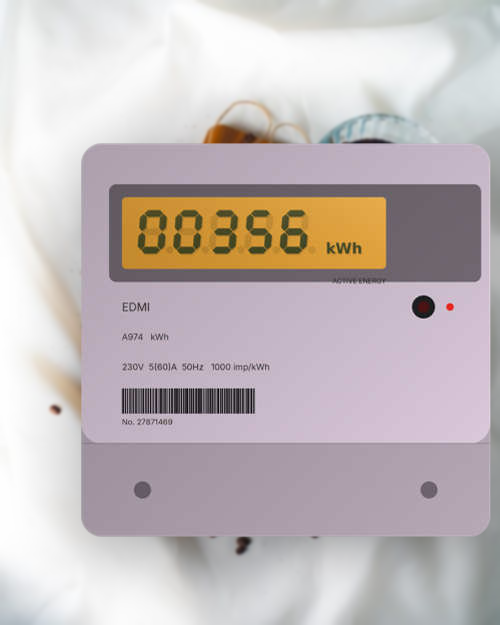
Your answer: 356 kWh
